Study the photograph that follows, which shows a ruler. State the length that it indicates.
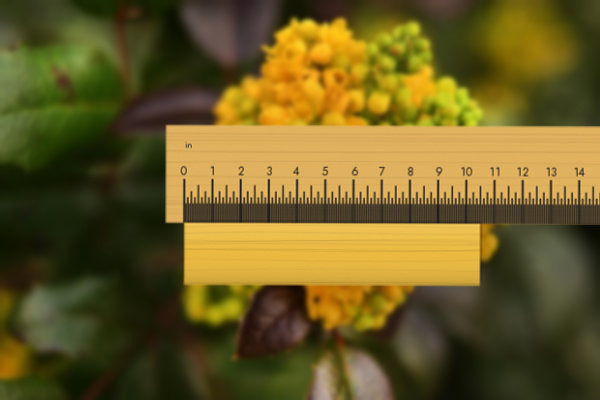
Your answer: 10.5 in
